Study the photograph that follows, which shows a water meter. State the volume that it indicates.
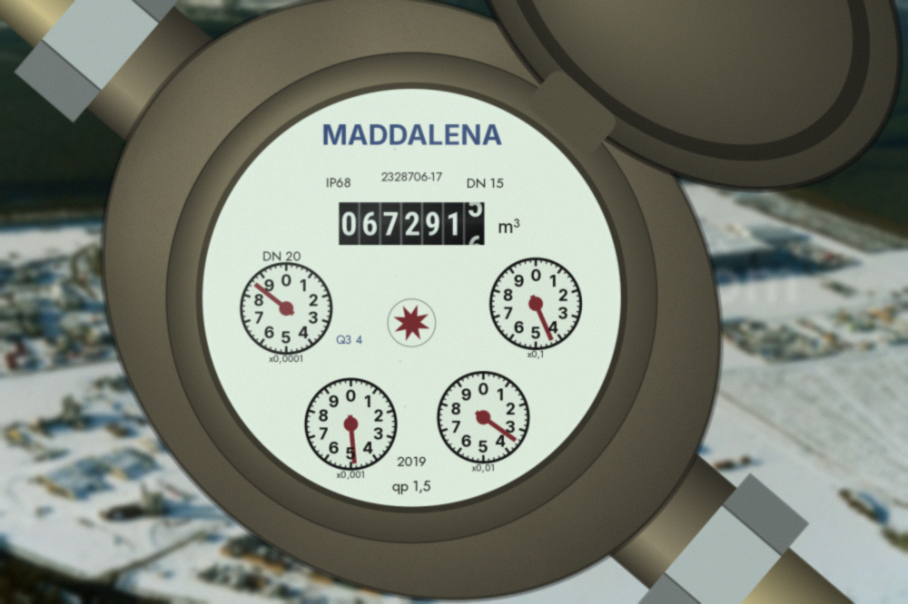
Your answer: 672915.4348 m³
